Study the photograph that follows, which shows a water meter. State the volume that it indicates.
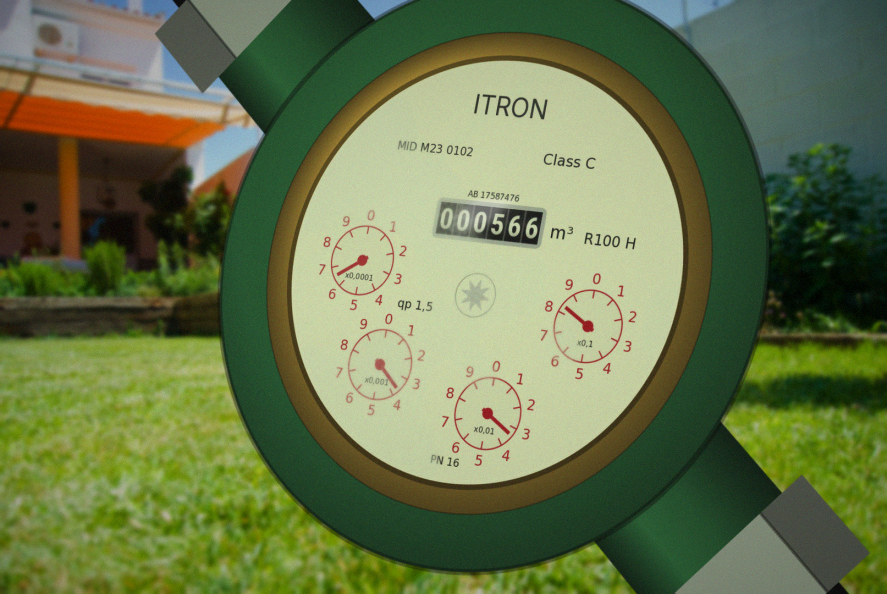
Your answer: 566.8336 m³
